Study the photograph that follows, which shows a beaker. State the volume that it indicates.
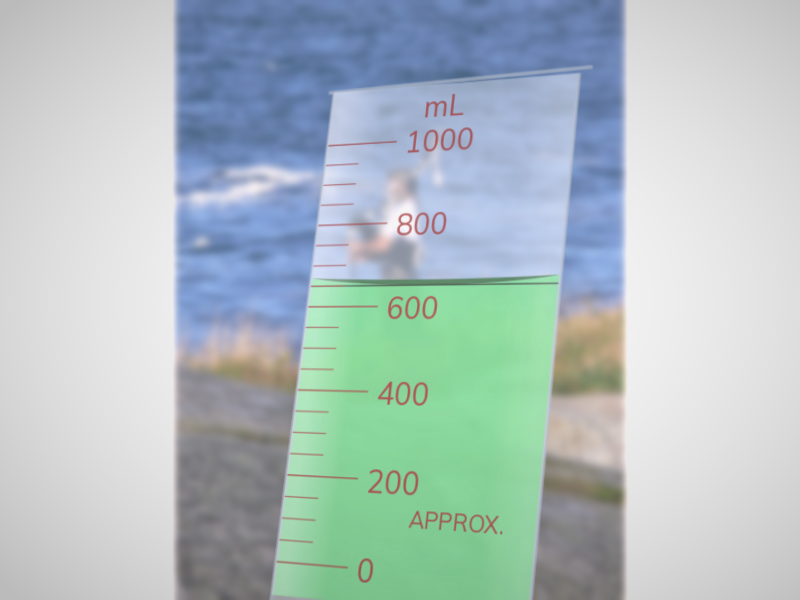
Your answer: 650 mL
